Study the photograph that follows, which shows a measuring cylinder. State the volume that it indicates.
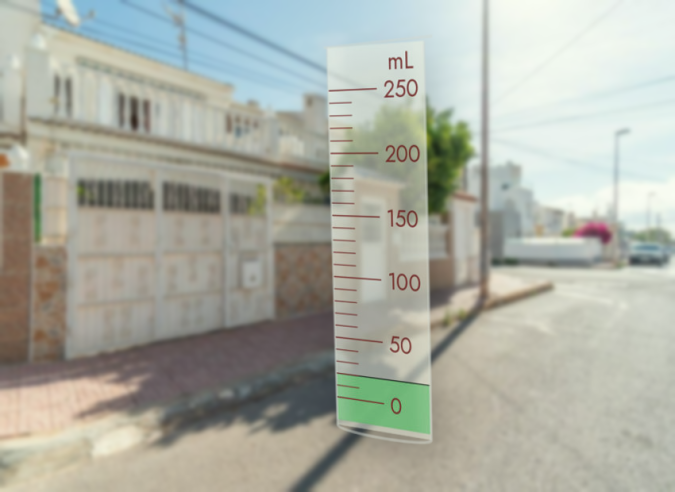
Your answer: 20 mL
